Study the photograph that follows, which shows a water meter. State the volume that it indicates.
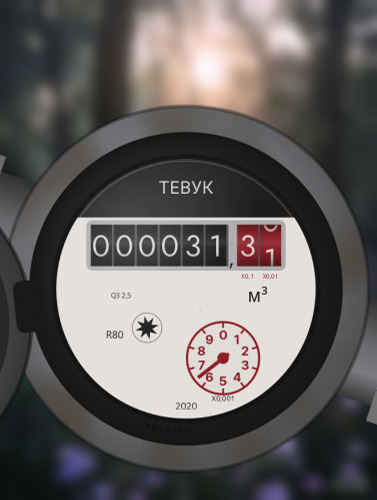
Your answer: 31.306 m³
